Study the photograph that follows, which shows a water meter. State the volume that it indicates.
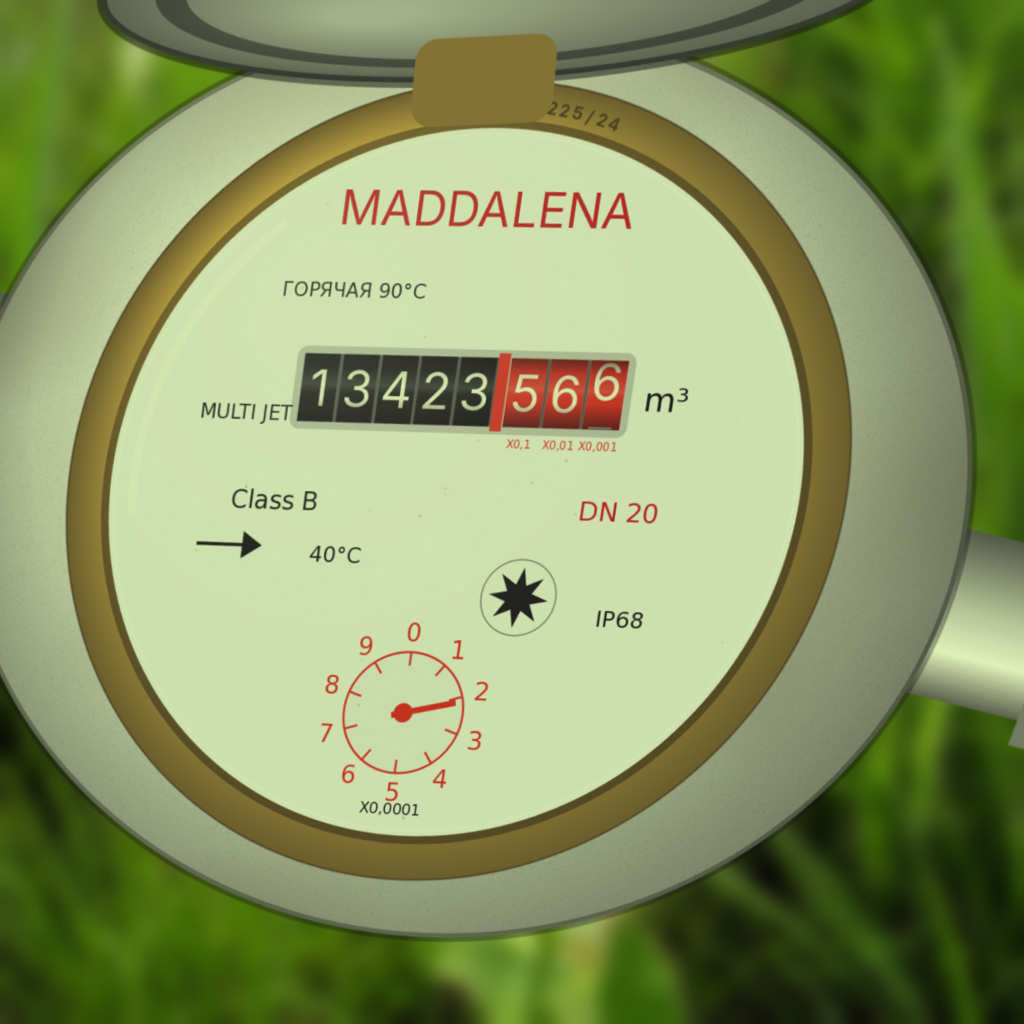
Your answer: 13423.5662 m³
